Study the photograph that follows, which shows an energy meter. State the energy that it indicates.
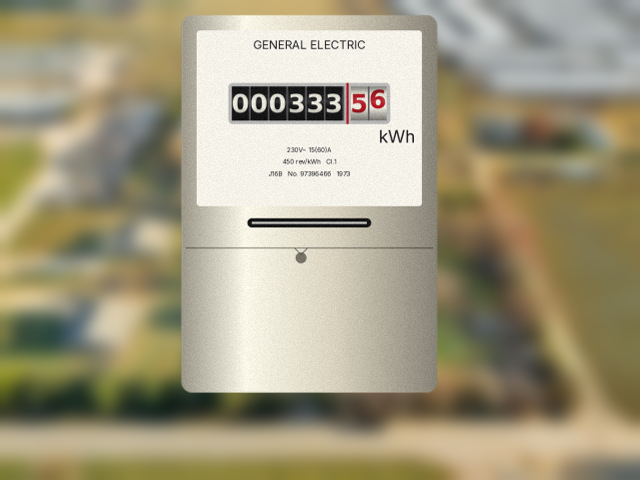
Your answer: 333.56 kWh
